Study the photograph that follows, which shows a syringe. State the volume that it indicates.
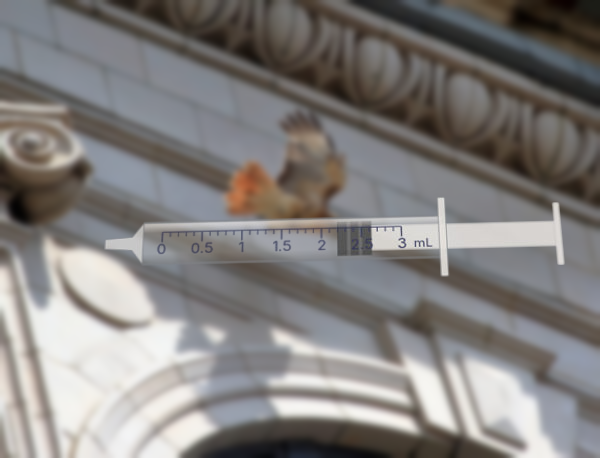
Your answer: 2.2 mL
